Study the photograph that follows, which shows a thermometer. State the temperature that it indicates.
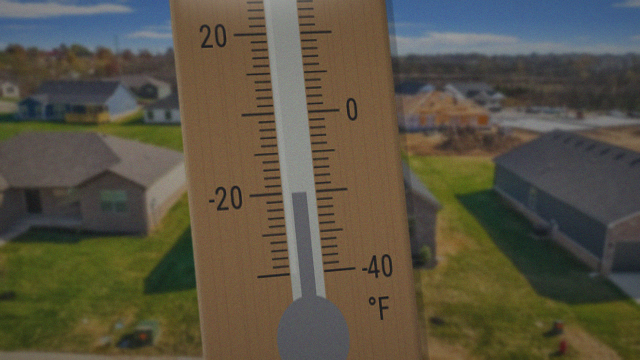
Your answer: -20 °F
